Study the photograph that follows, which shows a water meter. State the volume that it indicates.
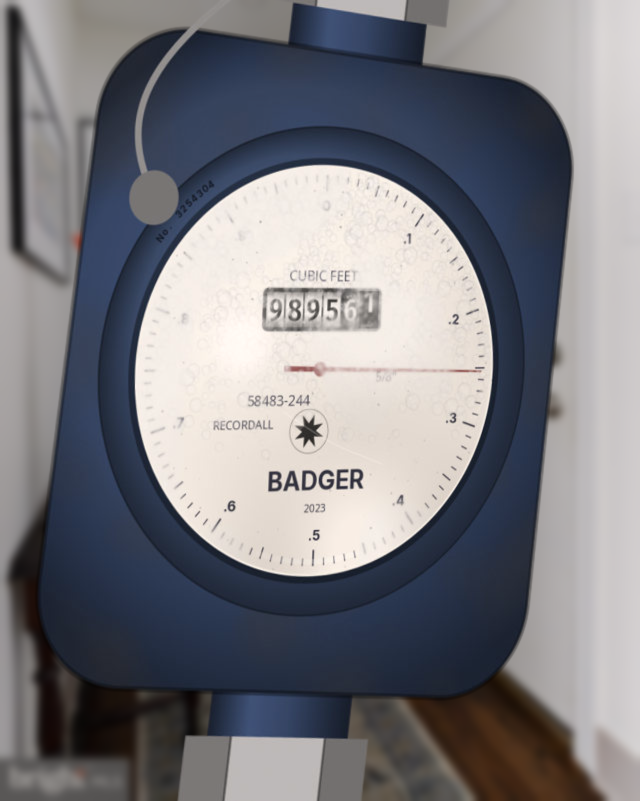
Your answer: 989561.25 ft³
